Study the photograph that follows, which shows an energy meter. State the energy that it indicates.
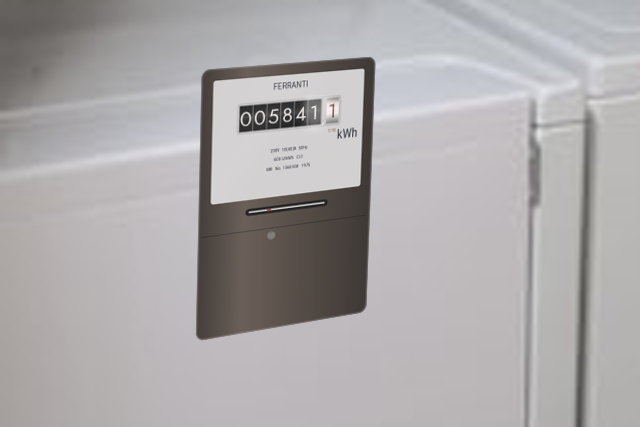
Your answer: 5841.1 kWh
